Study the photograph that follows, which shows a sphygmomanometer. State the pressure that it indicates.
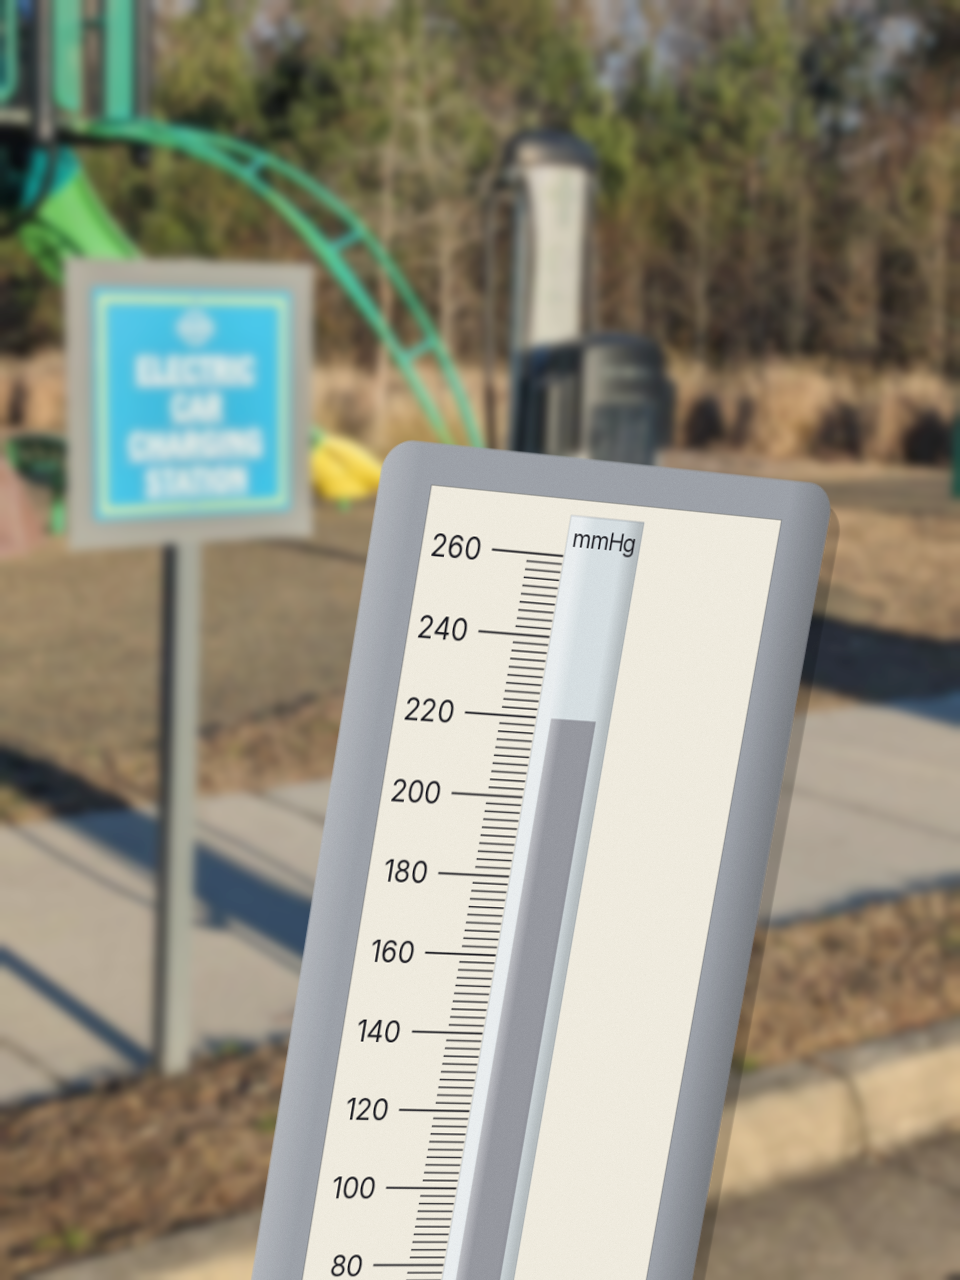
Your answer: 220 mmHg
